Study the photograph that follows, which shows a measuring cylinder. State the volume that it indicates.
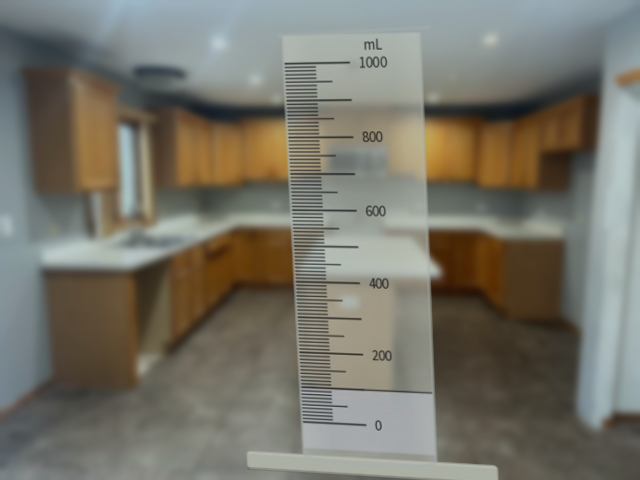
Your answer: 100 mL
